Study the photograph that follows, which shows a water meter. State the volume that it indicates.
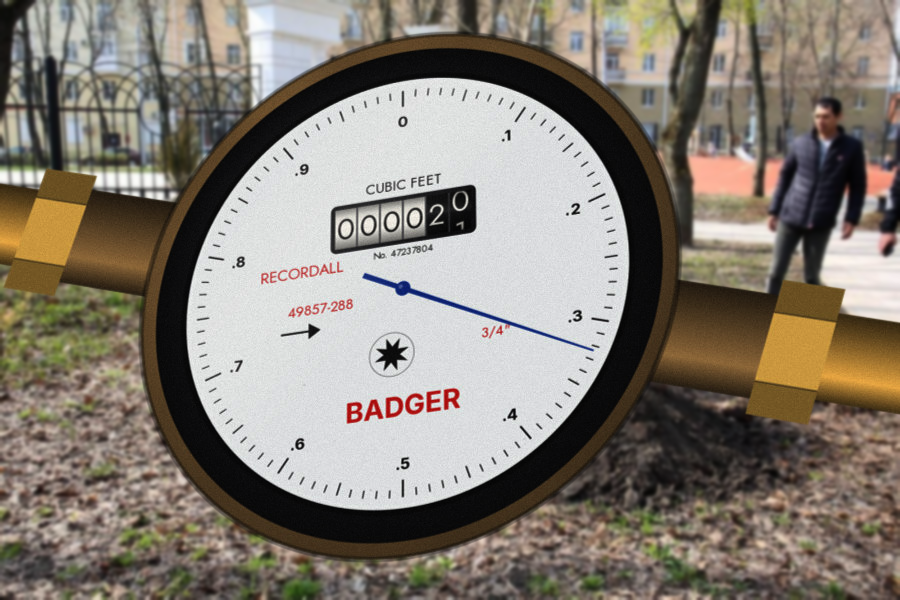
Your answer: 20.32 ft³
